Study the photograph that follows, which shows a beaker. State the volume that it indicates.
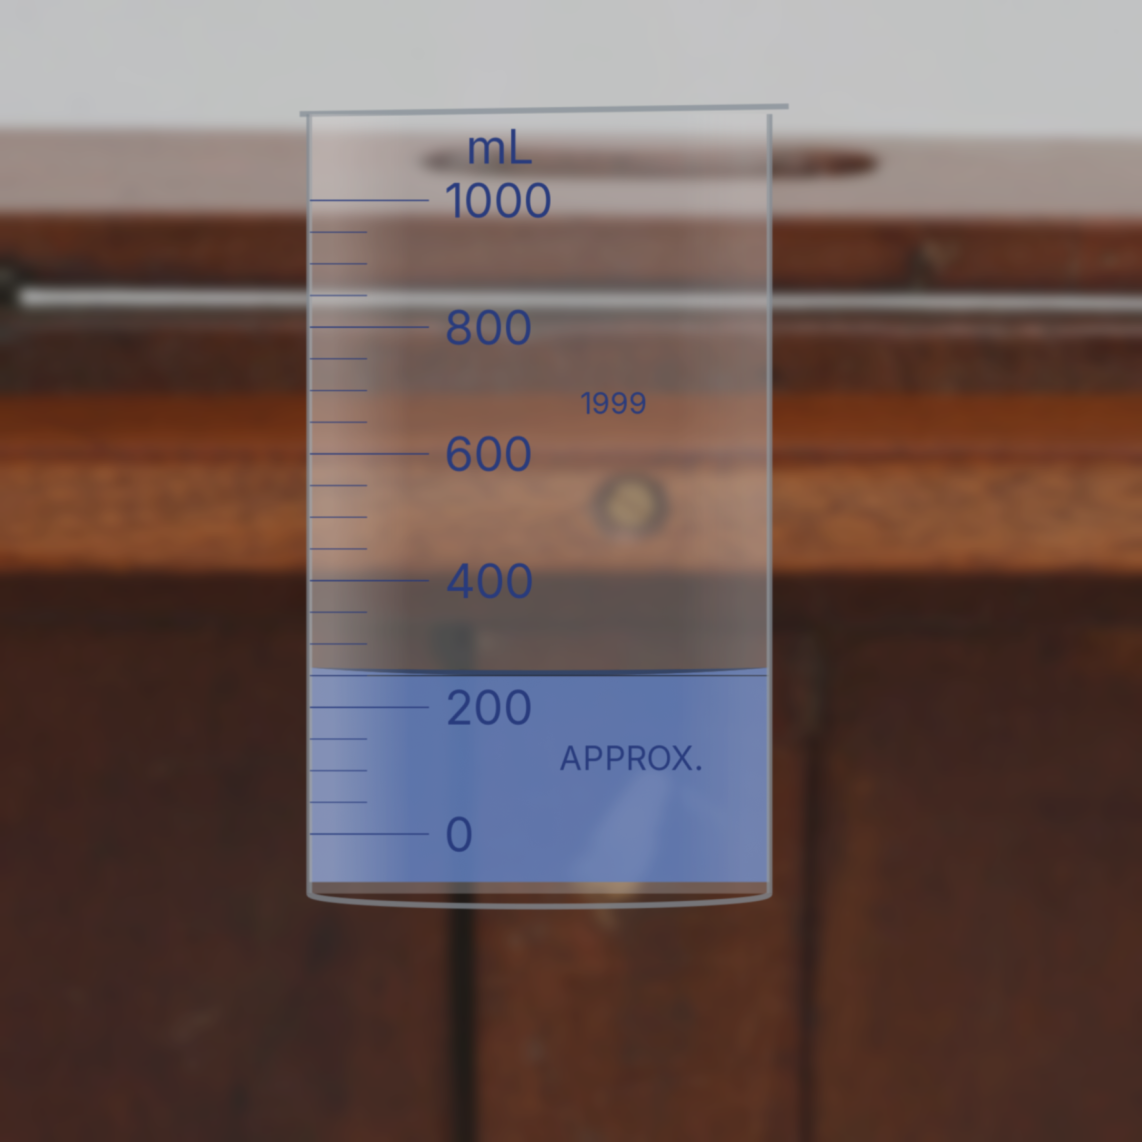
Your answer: 250 mL
